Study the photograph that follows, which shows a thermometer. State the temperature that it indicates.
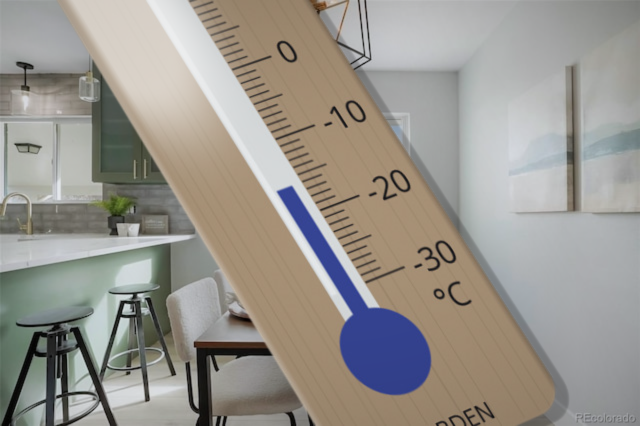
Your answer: -16 °C
